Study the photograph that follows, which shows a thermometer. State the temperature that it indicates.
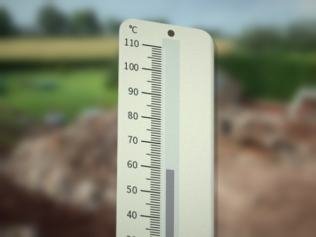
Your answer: 60 °C
